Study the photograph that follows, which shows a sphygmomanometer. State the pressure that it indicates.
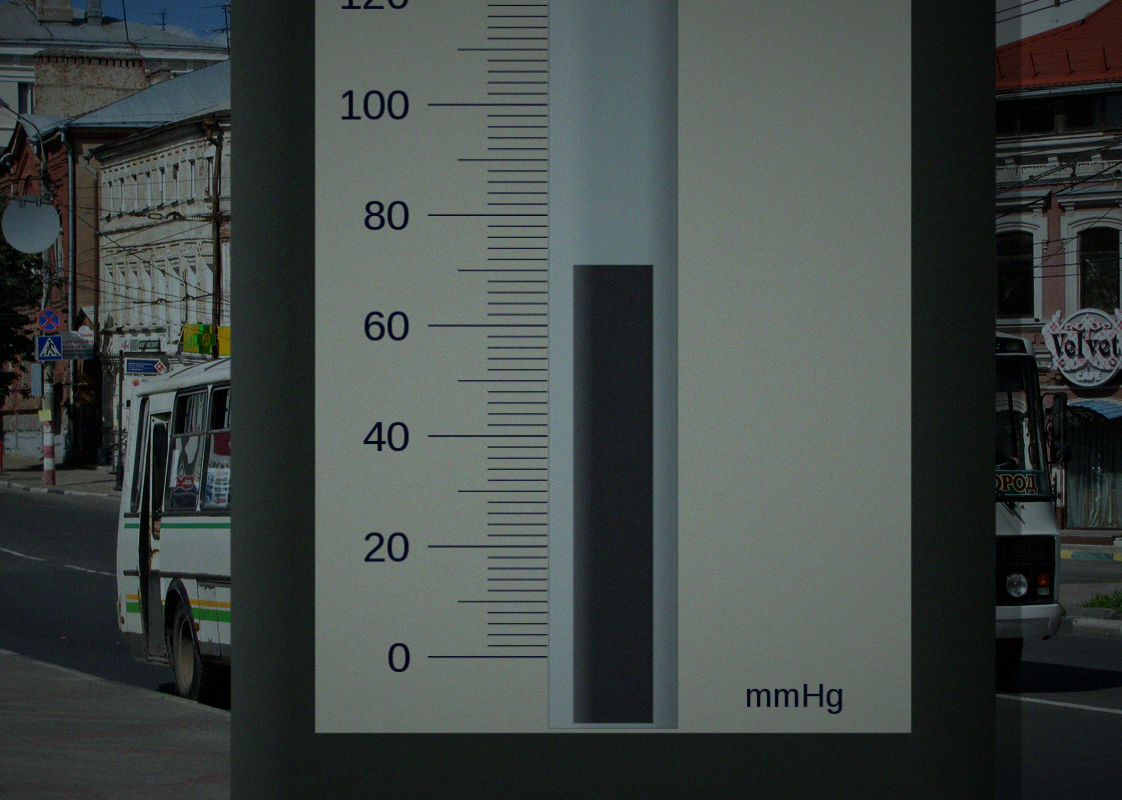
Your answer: 71 mmHg
